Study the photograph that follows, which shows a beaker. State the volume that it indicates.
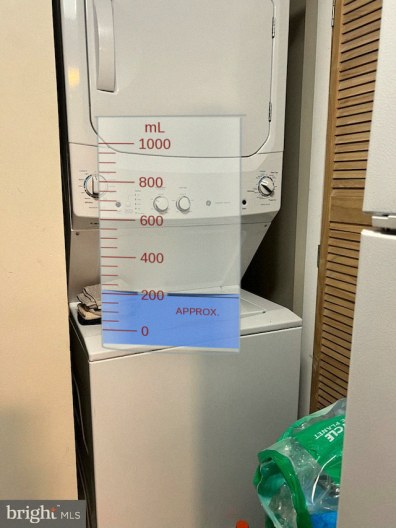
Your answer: 200 mL
